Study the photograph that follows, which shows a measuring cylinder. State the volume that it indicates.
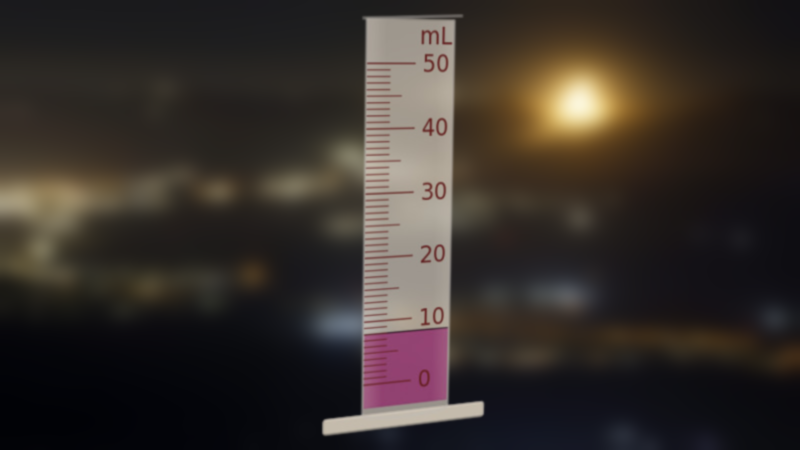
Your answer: 8 mL
